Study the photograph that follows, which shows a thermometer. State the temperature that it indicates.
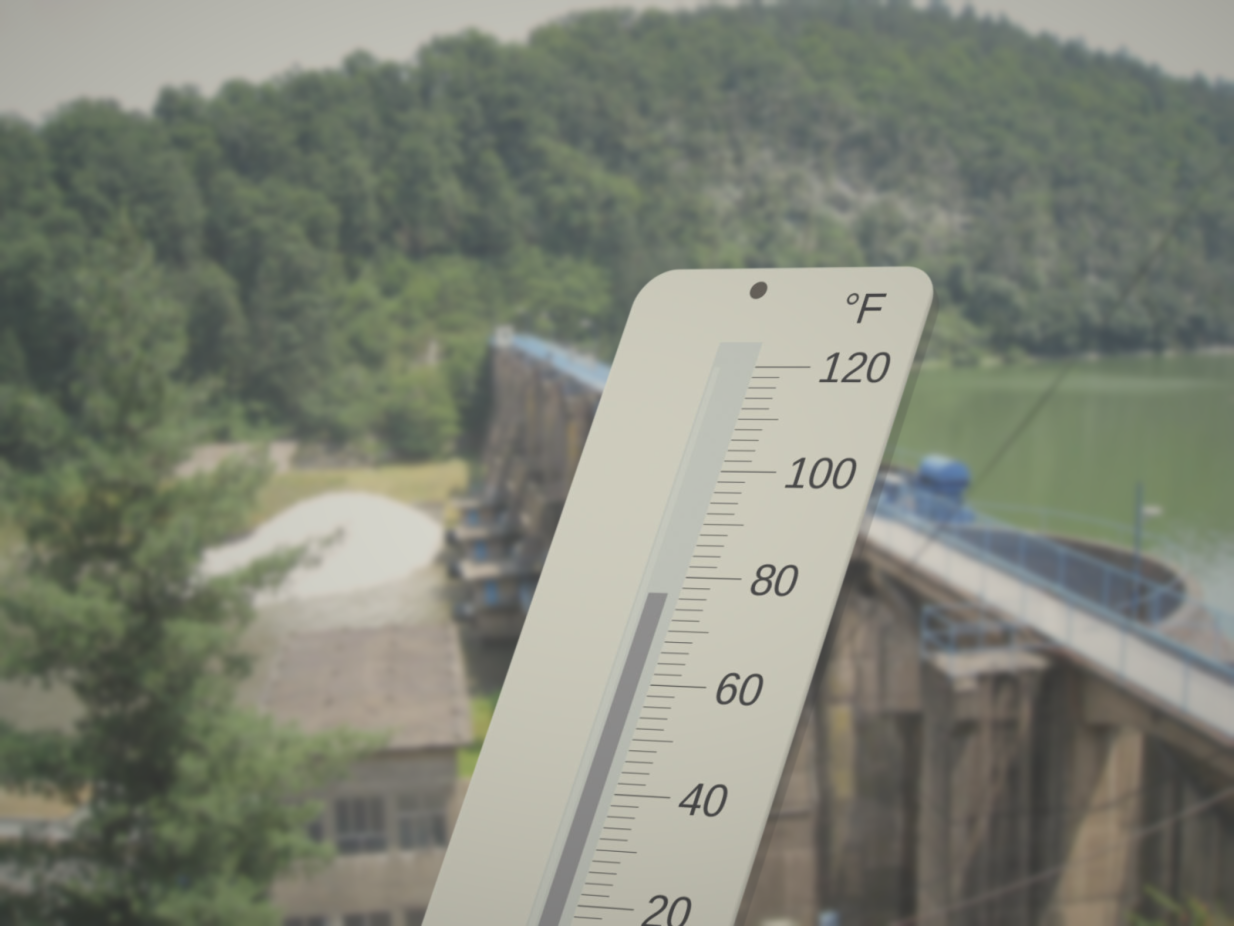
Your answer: 77 °F
